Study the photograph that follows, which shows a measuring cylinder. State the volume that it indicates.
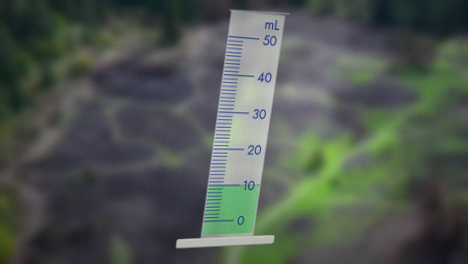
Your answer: 10 mL
